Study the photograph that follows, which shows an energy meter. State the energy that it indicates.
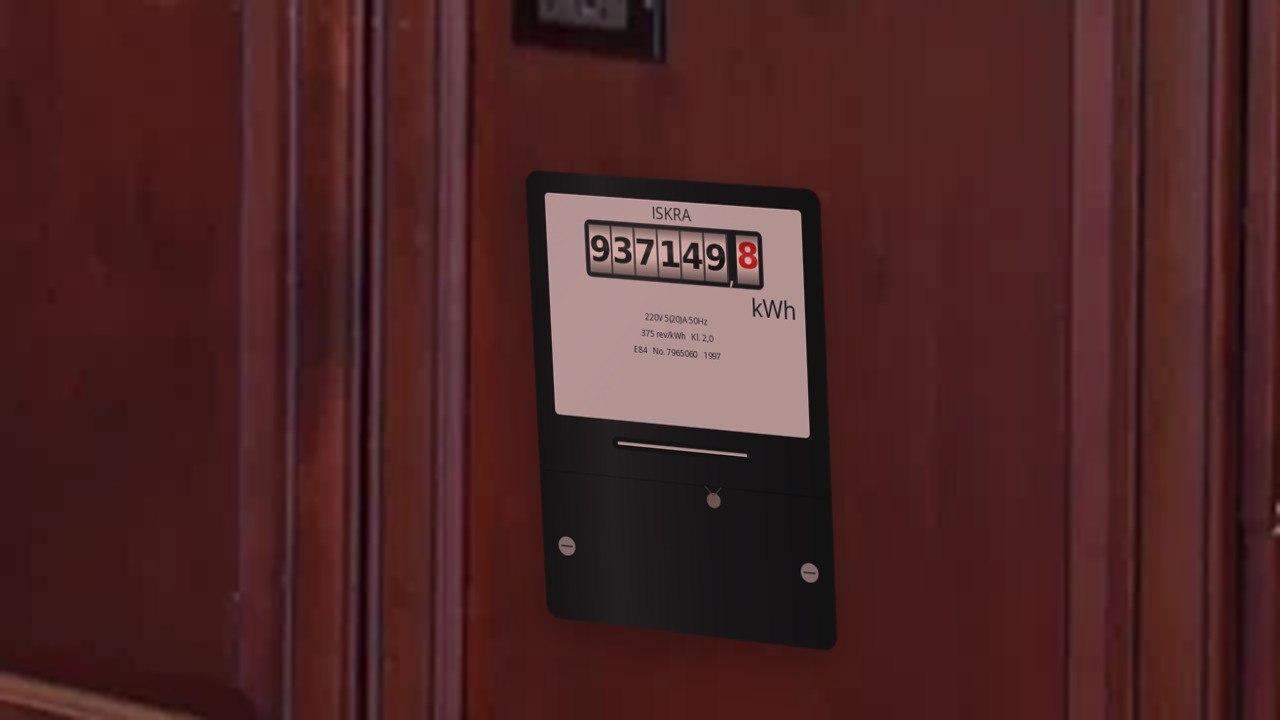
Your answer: 937149.8 kWh
